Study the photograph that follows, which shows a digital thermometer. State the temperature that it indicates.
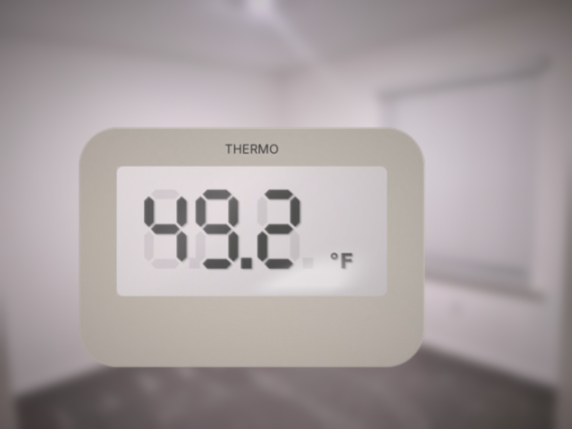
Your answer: 49.2 °F
